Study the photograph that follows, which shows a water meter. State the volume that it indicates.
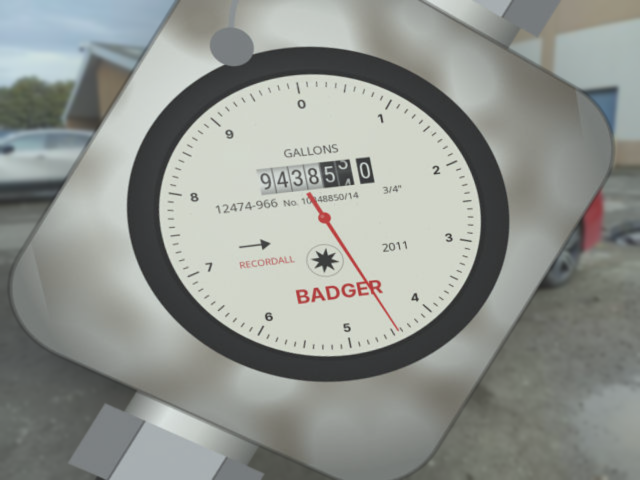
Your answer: 9438534.4 gal
